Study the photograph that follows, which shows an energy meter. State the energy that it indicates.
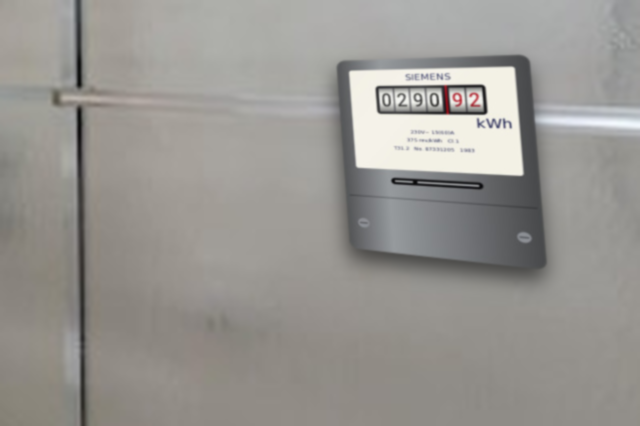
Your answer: 290.92 kWh
